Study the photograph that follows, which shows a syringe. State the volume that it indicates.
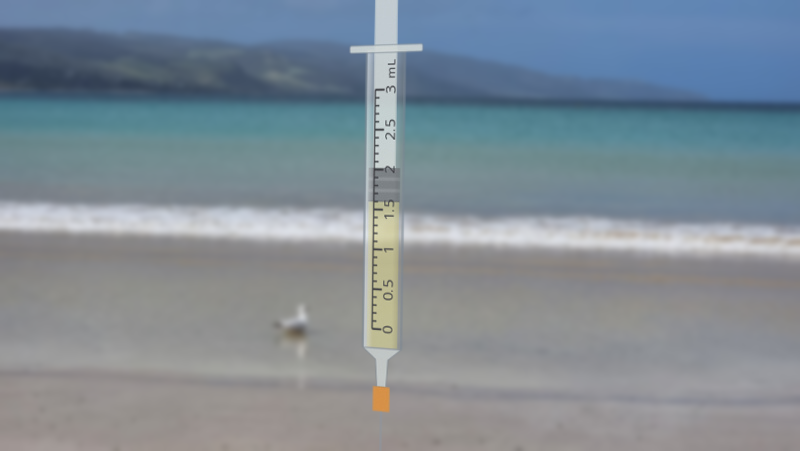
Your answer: 1.6 mL
